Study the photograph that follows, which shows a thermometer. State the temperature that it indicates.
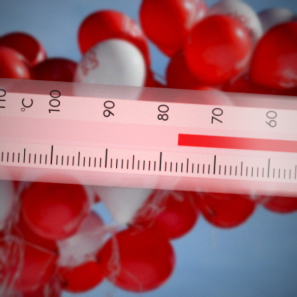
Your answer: 77 °C
